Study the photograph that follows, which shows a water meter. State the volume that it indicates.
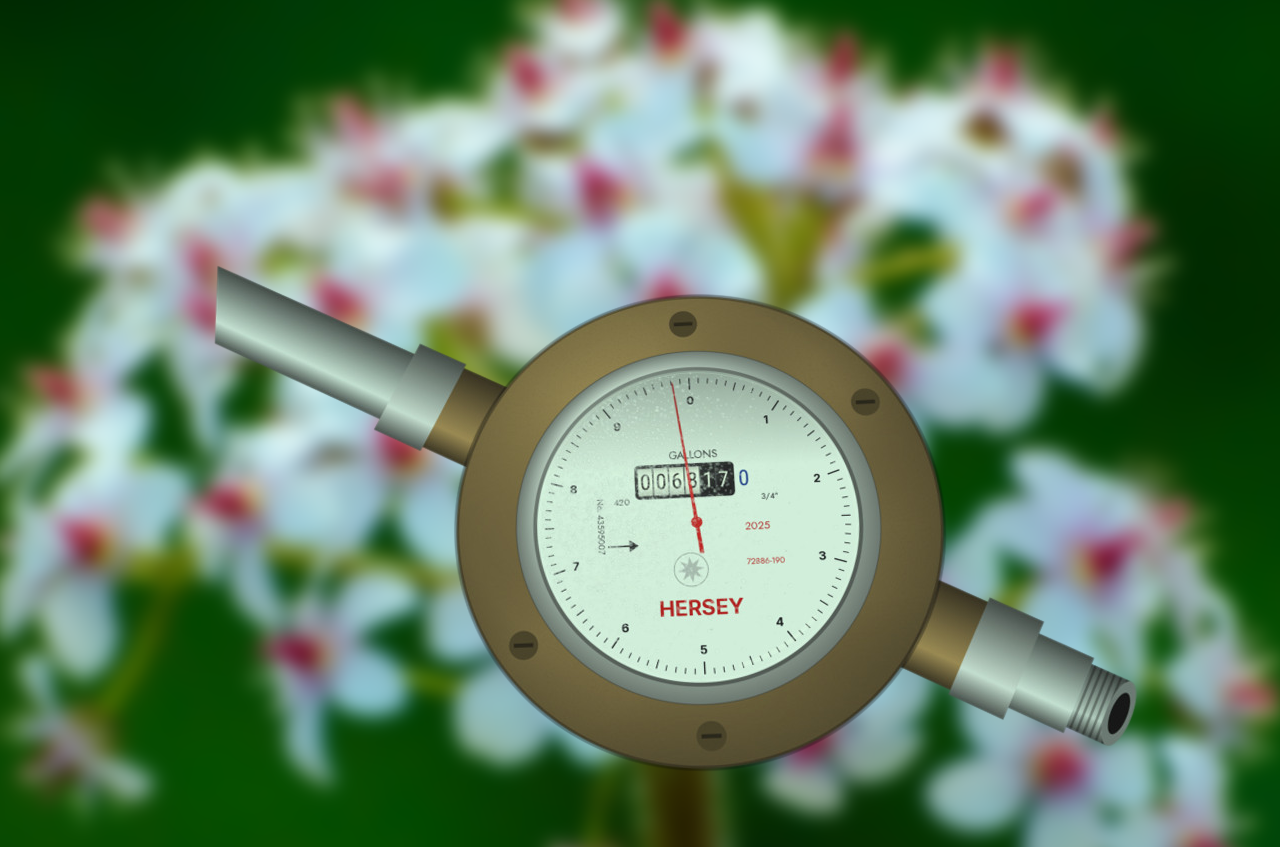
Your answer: 68169.8 gal
